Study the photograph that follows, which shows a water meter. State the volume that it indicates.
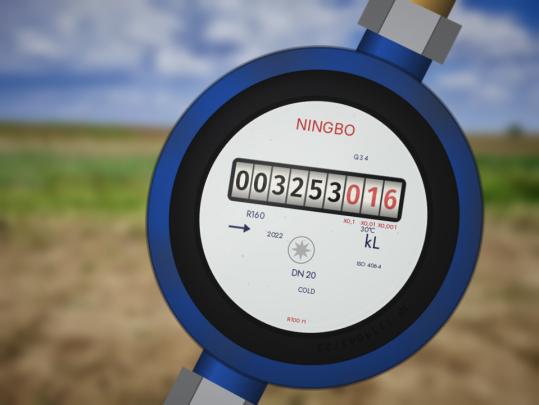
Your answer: 3253.016 kL
